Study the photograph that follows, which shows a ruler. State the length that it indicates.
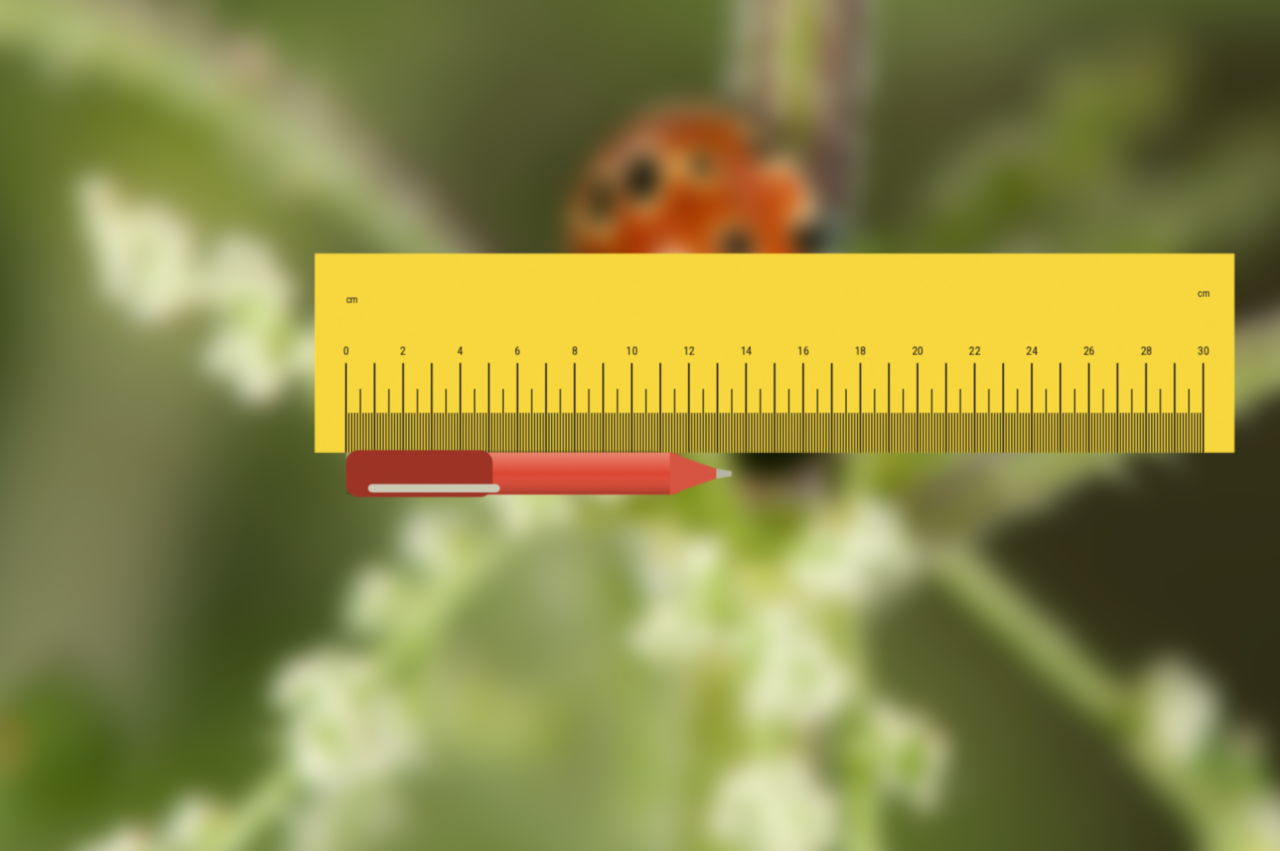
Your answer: 13.5 cm
